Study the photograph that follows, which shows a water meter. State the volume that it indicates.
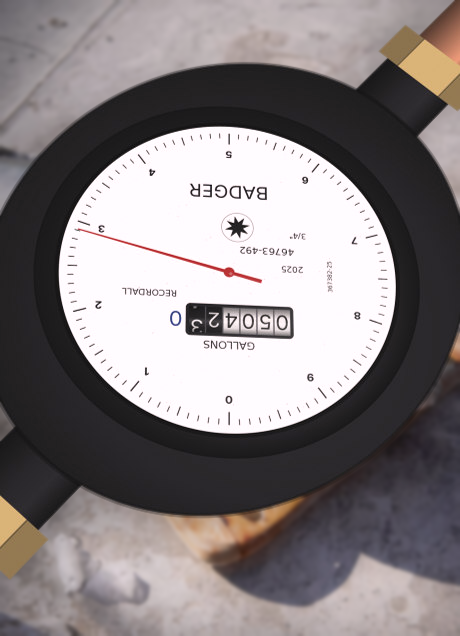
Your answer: 504232.9 gal
